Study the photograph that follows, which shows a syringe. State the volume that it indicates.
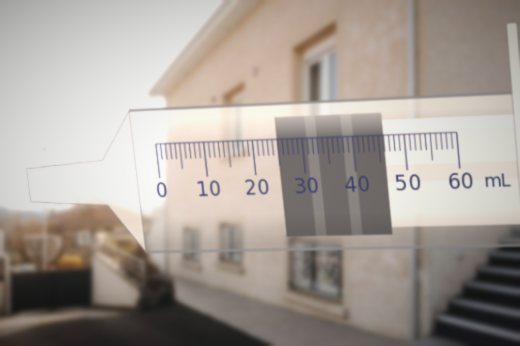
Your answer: 25 mL
